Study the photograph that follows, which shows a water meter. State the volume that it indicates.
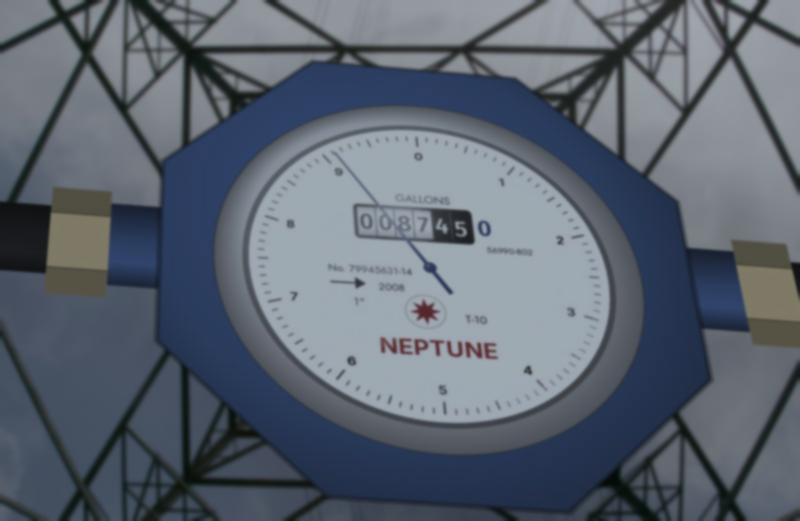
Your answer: 87449.1 gal
